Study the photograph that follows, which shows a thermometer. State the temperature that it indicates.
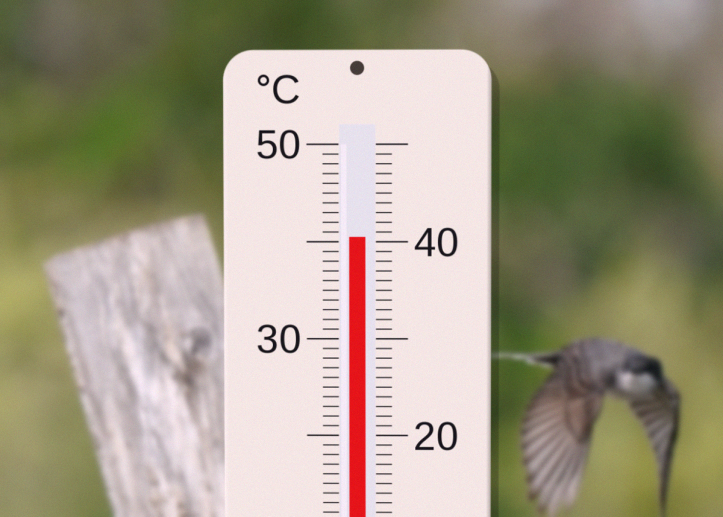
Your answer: 40.5 °C
